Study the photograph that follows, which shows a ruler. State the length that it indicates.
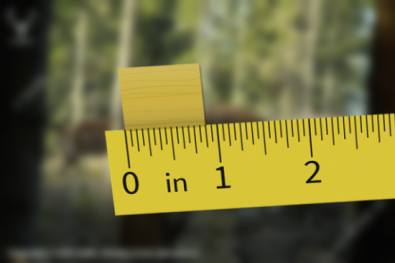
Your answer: 0.875 in
